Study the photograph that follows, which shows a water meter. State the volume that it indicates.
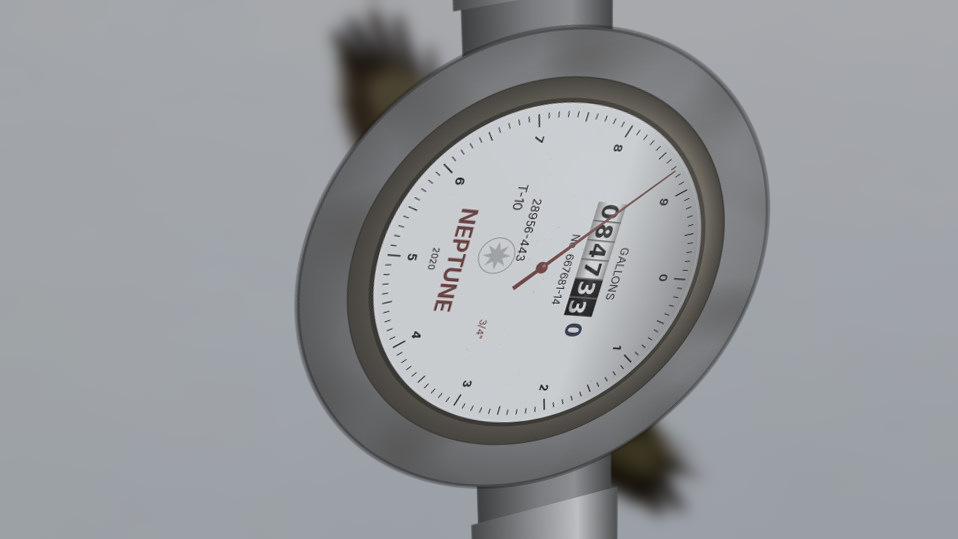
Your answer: 847328.7 gal
